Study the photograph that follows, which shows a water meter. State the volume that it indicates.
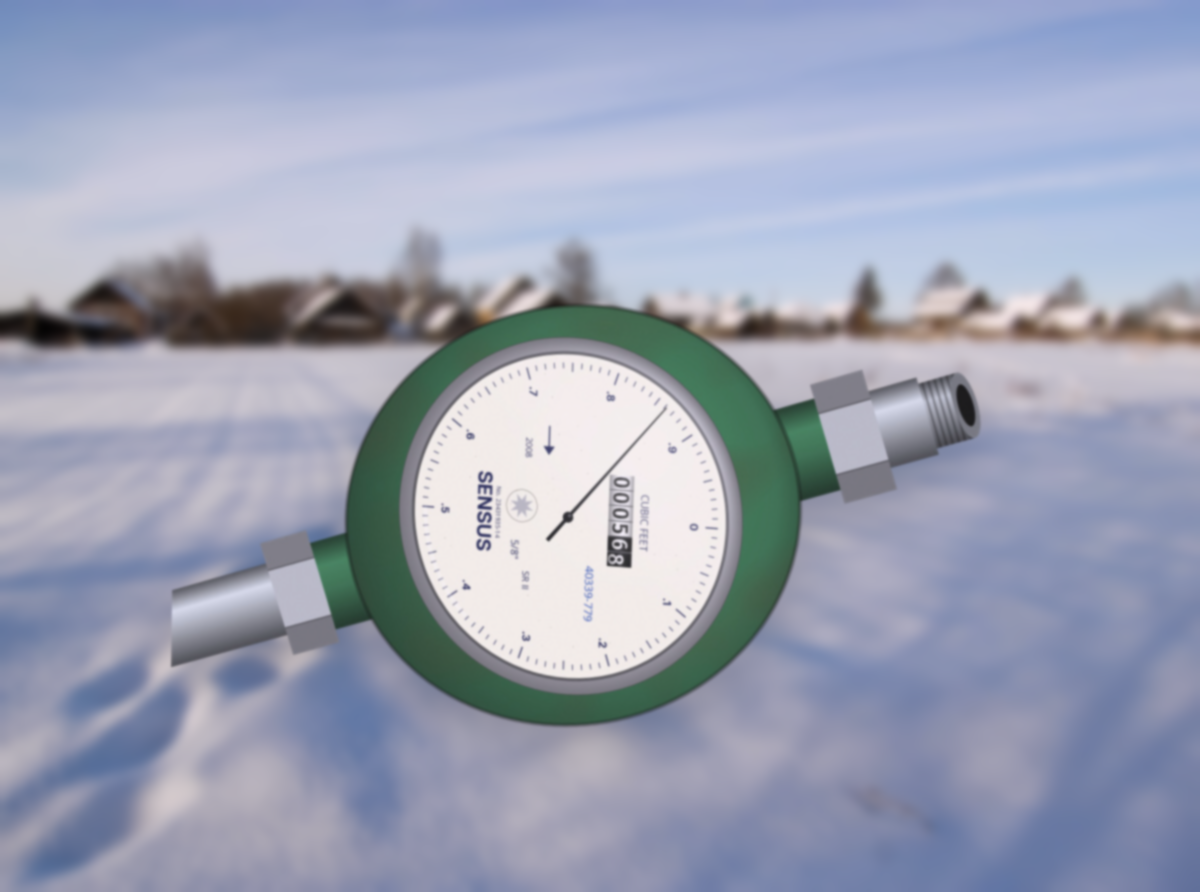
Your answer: 567.86 ft³
